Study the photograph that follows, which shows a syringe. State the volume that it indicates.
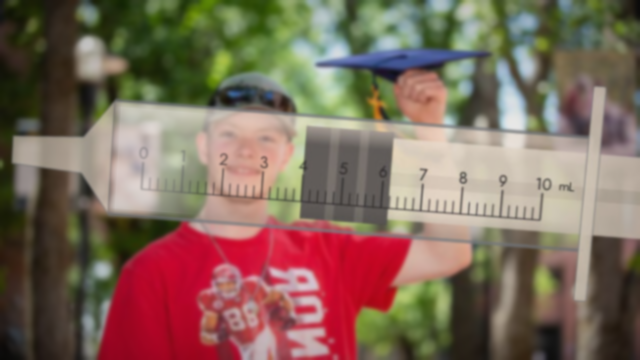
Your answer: 4 mL
